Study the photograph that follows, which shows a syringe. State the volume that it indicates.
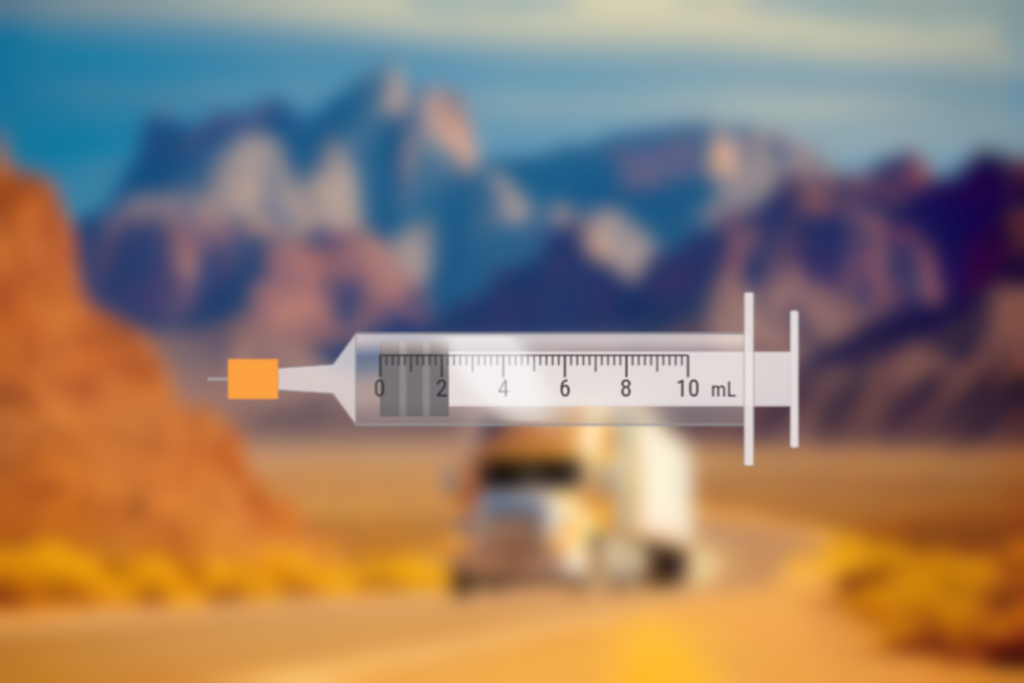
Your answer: 0 mL
